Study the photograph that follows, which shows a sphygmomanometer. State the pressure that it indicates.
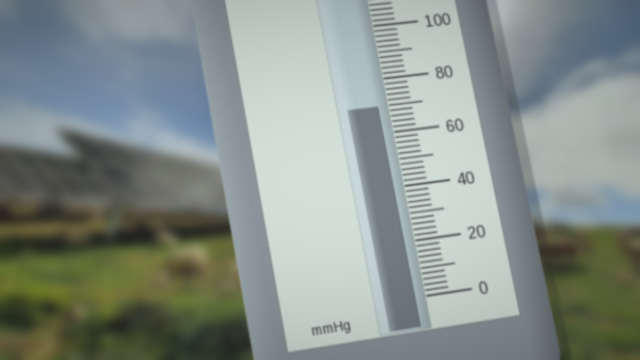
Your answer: 70 mmHg
